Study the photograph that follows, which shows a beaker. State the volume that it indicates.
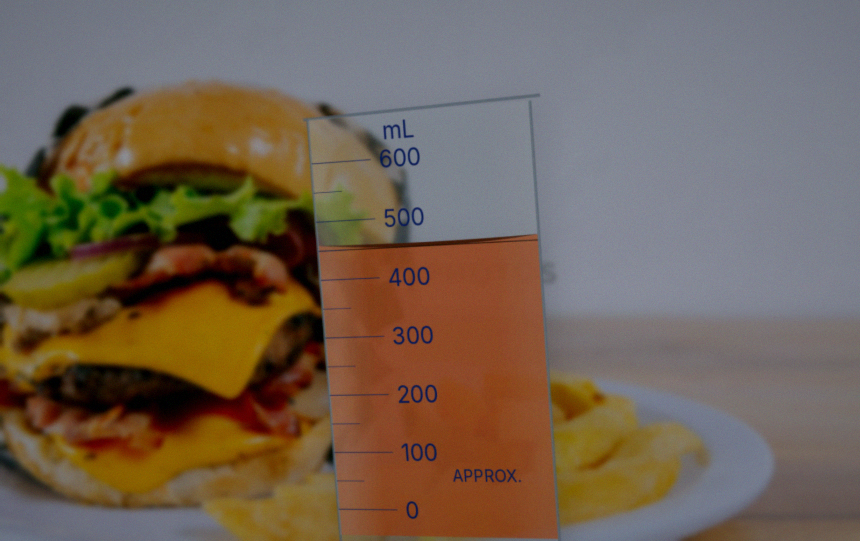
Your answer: 450 mL
